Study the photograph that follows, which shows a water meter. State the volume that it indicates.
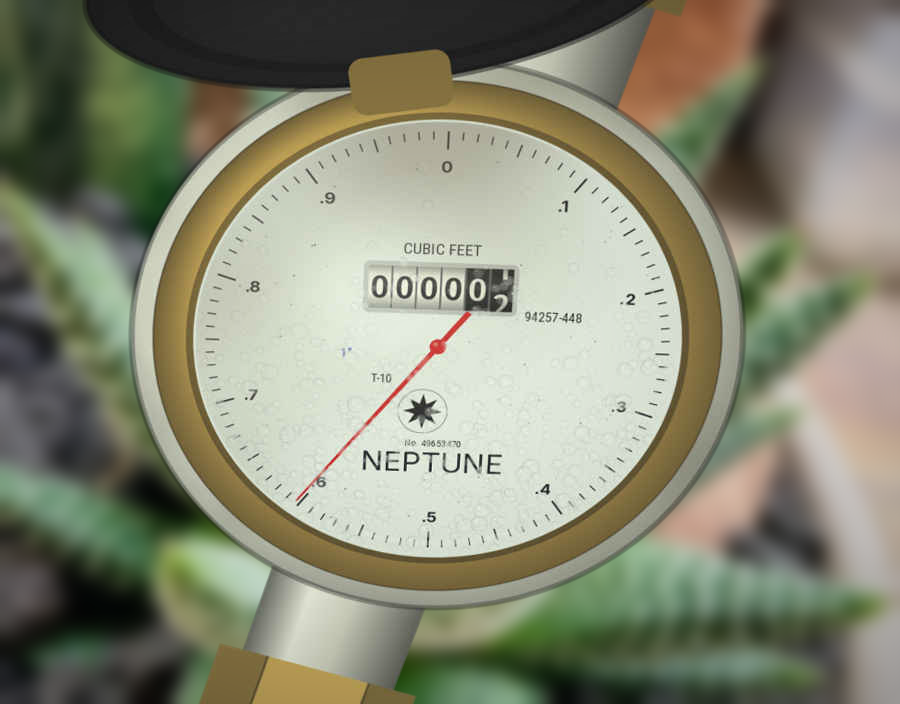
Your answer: 1.60 ft³
